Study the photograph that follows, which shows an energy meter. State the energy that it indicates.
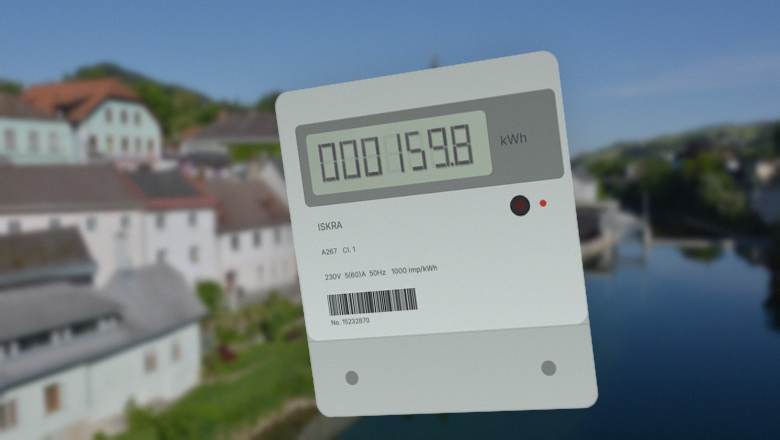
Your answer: 159.8 kWh
